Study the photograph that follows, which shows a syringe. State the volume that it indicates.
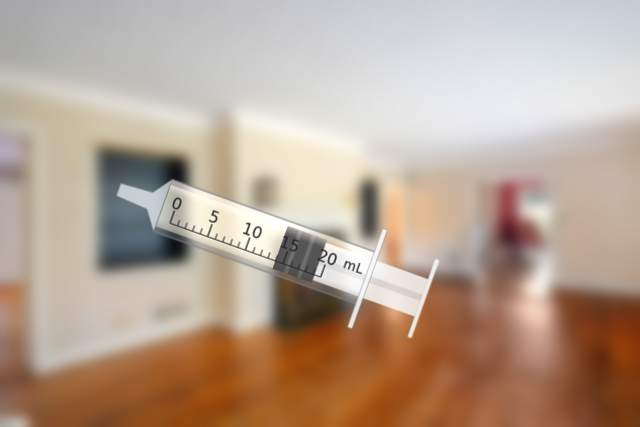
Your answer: 14 mL
